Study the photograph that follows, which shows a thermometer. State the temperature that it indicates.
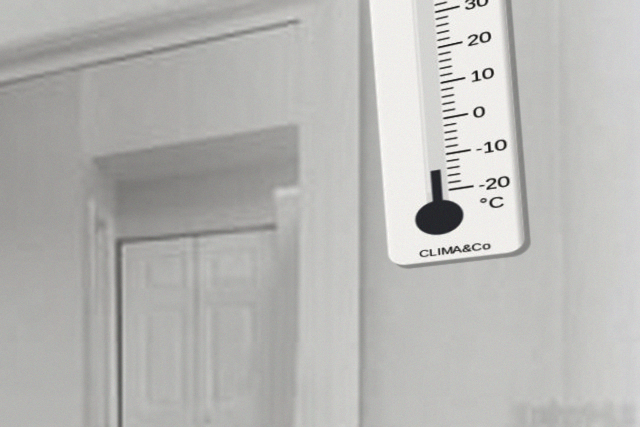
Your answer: -14 °C
